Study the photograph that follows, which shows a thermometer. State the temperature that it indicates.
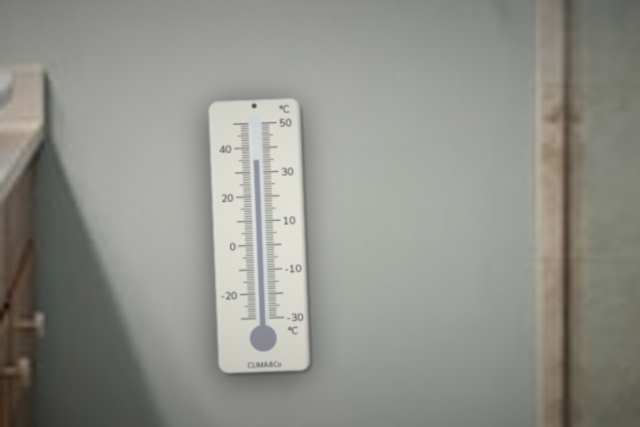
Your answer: 35 °C
